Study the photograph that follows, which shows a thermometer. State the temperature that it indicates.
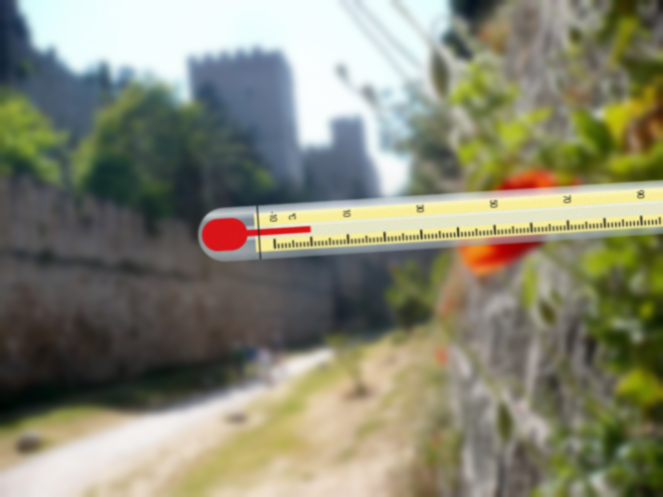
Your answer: 0 °C
